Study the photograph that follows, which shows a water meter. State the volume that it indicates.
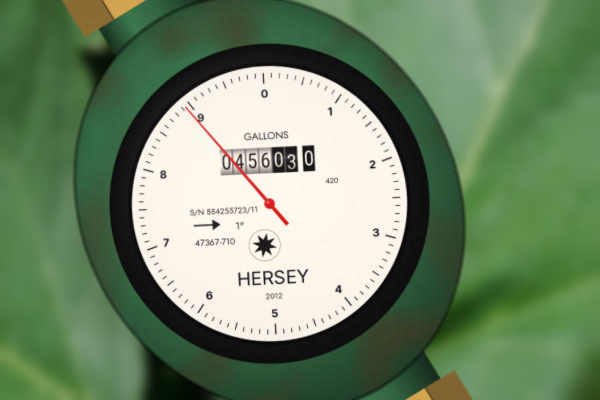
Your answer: 456028.9 gal
